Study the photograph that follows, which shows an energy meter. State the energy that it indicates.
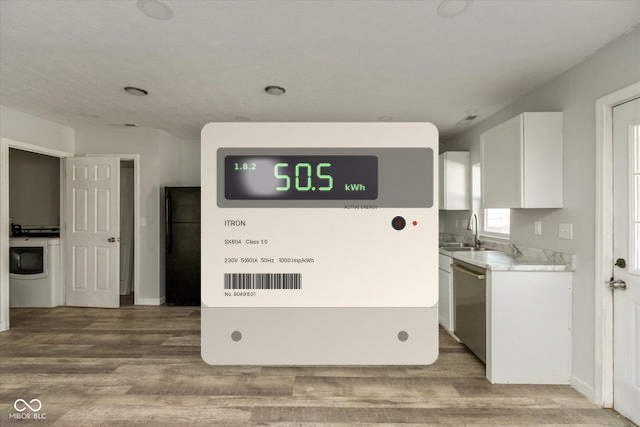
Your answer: 50.5 kWh
